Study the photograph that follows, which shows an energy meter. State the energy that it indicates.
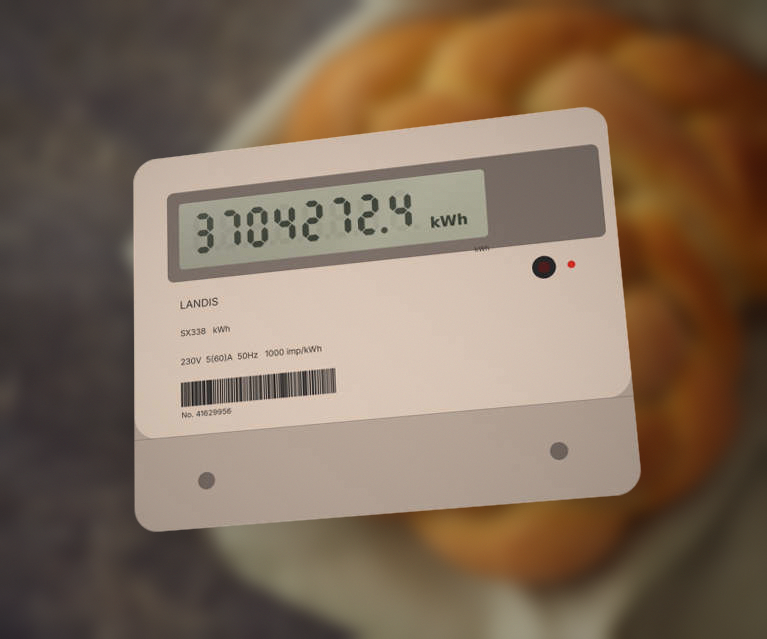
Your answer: 3704272.4 kWh
